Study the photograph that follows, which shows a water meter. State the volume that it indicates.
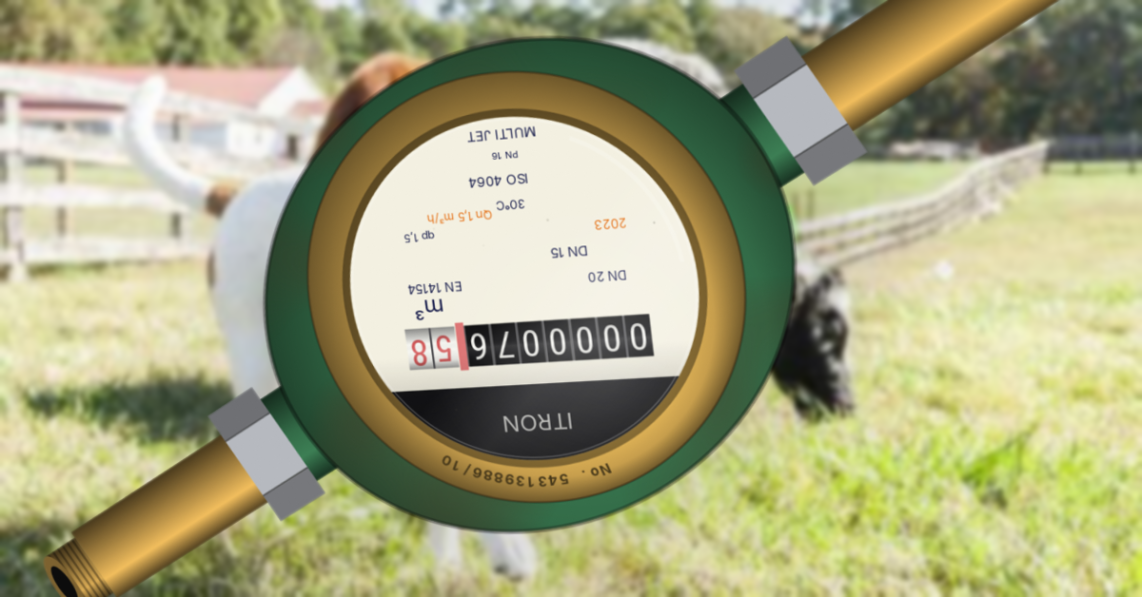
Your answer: 76.58 m³
